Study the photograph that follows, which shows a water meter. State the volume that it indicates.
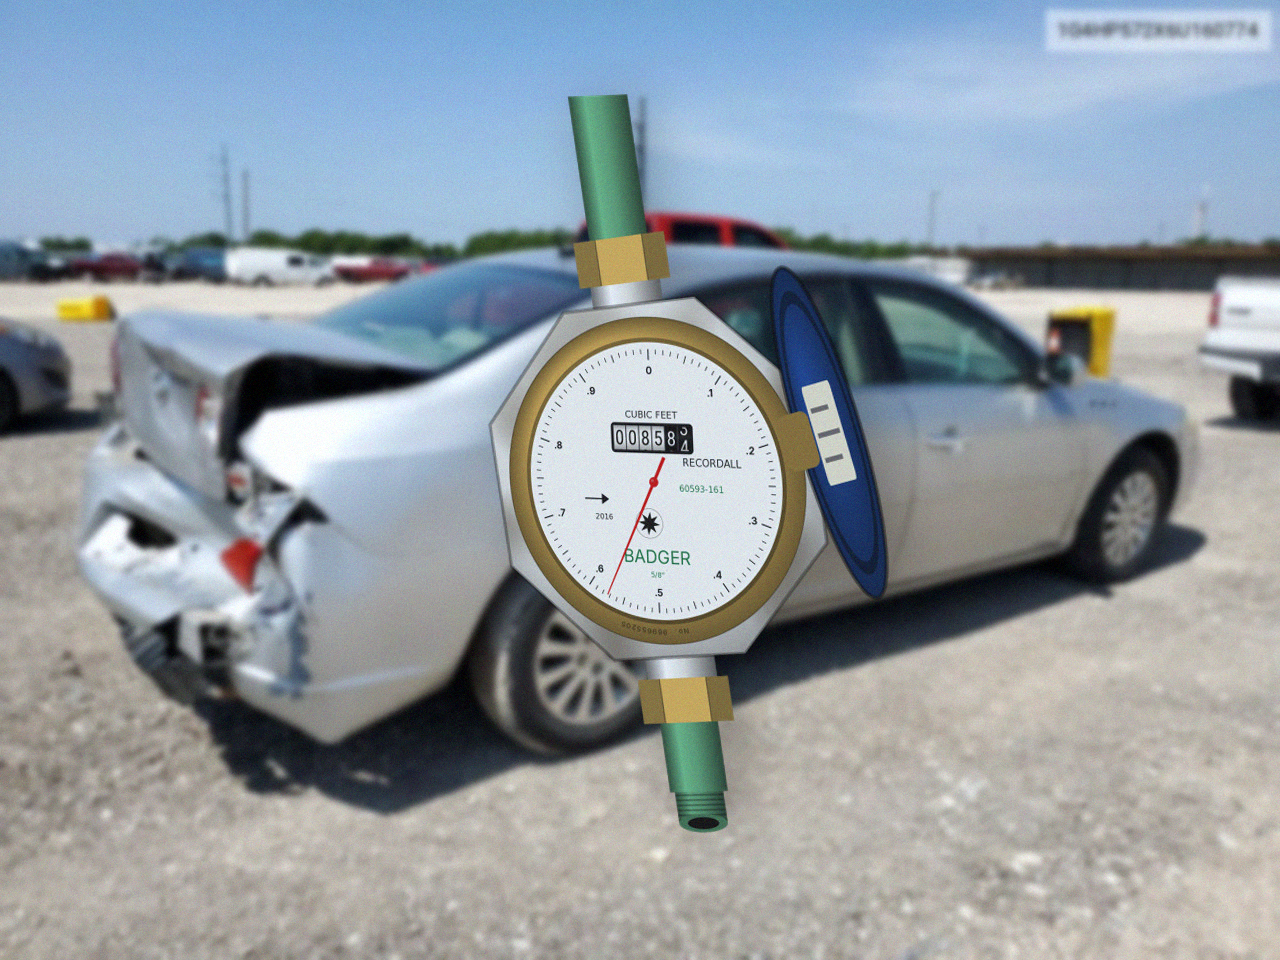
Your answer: 8583.57 ft³
